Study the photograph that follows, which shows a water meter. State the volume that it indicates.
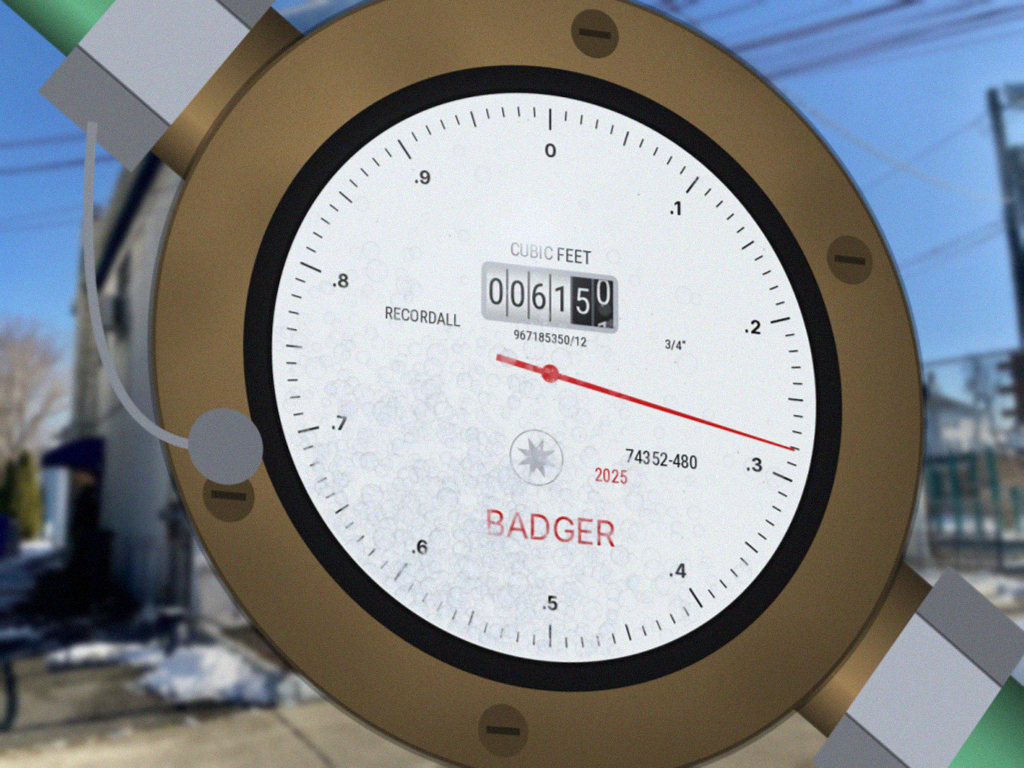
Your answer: 6150.28 ft³
